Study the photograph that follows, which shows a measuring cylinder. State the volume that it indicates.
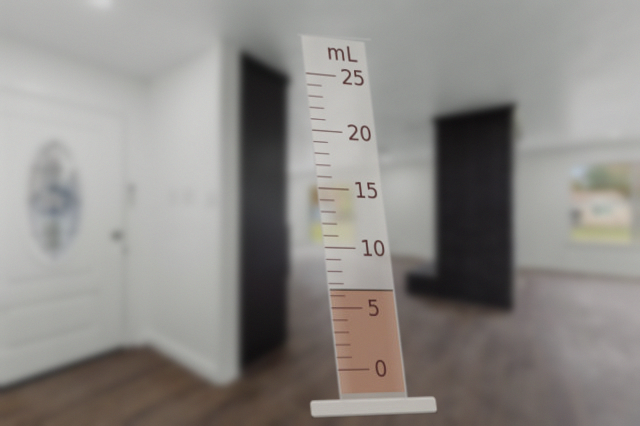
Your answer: 6.5 mL
